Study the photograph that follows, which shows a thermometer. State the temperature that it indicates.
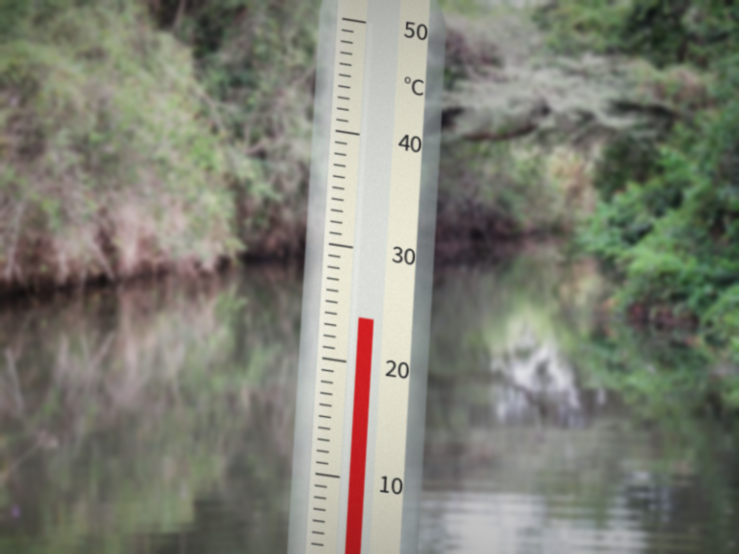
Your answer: 24 °C
